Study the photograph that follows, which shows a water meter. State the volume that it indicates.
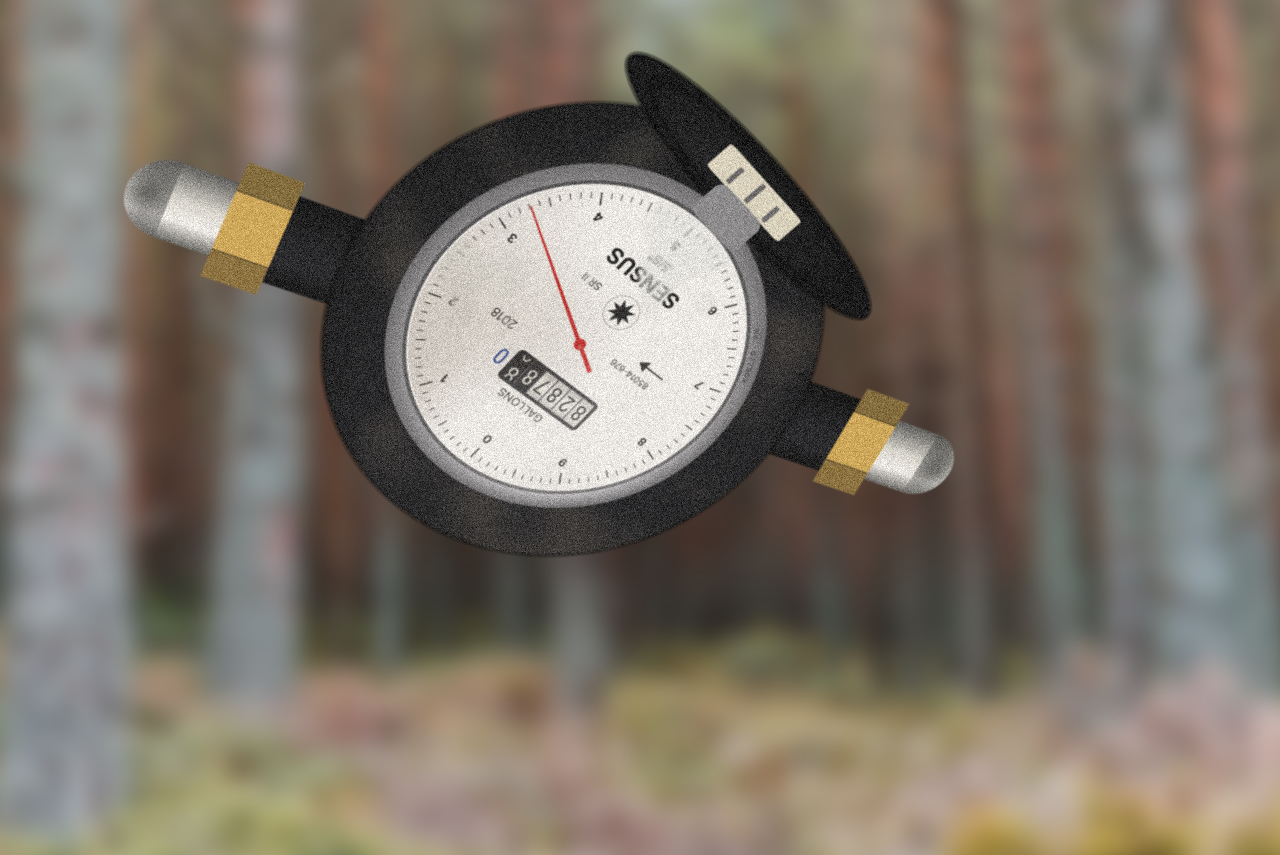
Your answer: 8287883.3 gal
